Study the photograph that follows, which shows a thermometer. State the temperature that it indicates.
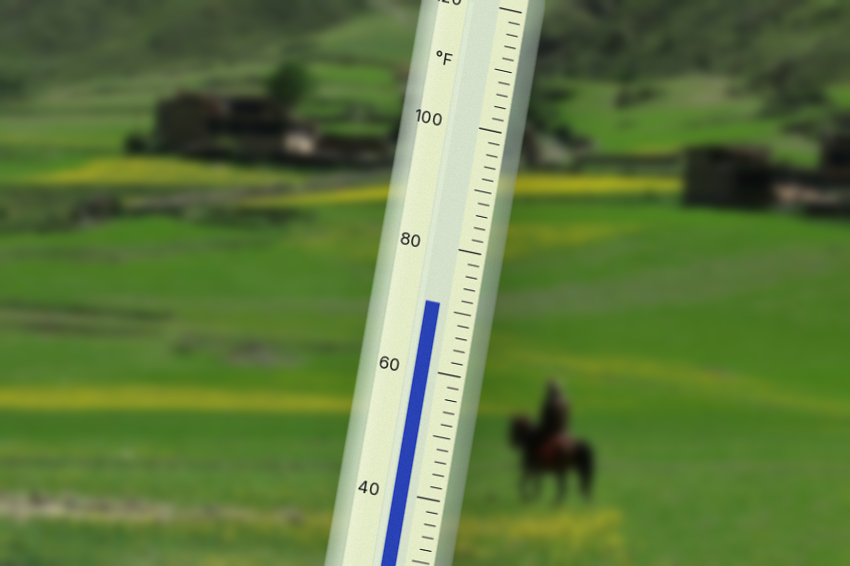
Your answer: 71 °F
